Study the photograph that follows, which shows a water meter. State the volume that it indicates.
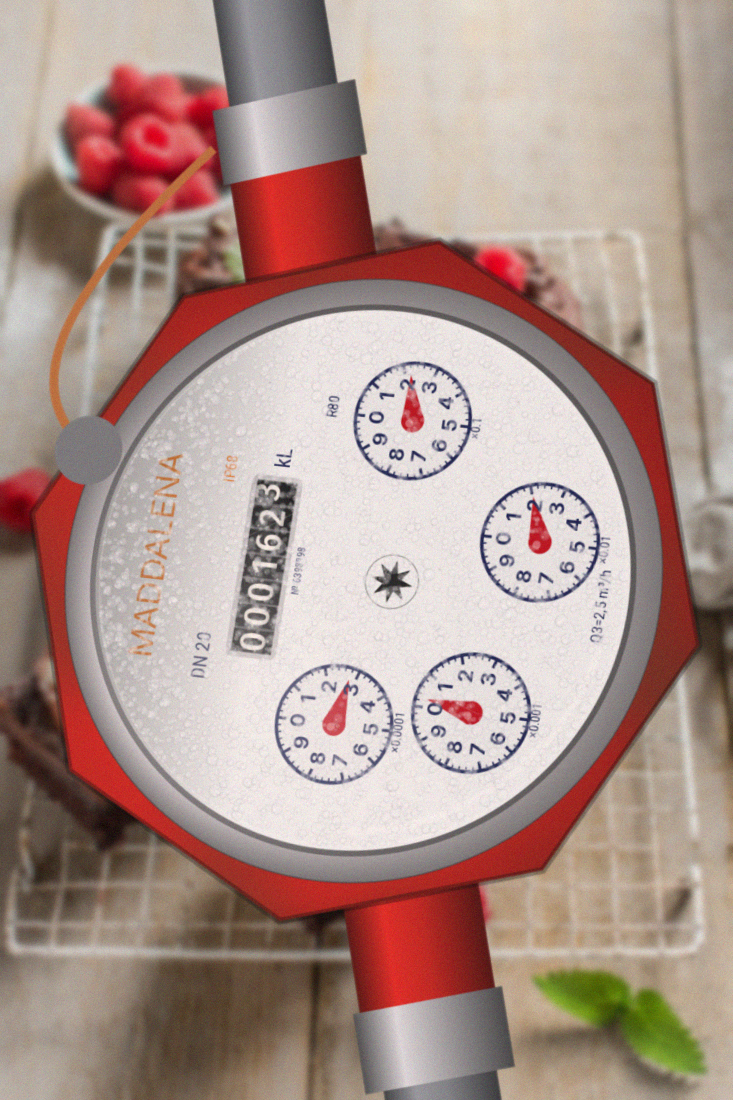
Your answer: 1623.2202 kL
